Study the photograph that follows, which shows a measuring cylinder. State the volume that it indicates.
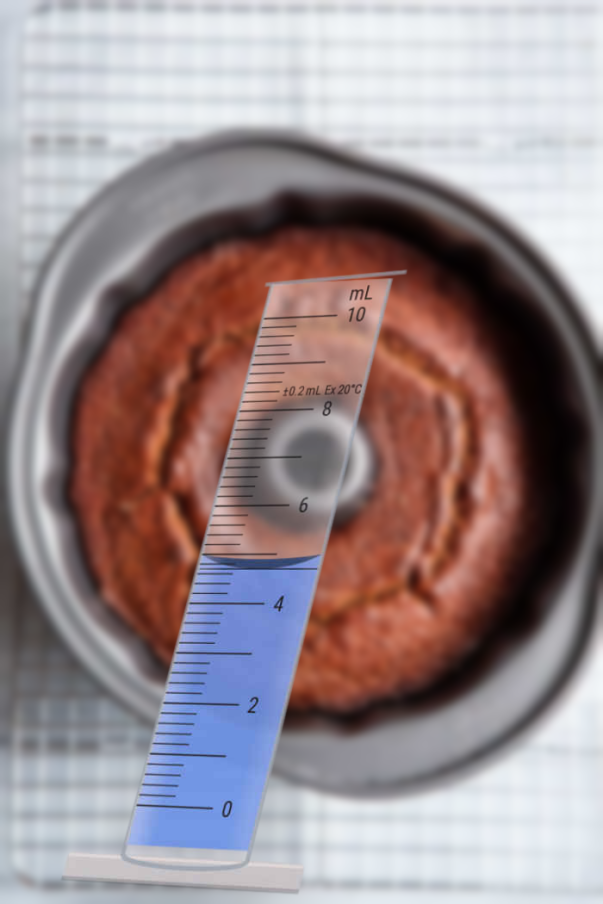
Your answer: 4.7 mL
